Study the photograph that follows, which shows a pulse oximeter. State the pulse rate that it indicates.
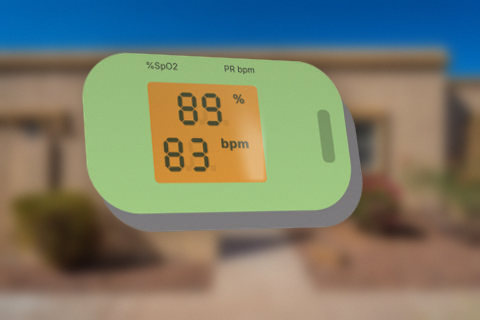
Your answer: 83 bpm
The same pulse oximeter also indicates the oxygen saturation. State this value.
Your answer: 89 %
